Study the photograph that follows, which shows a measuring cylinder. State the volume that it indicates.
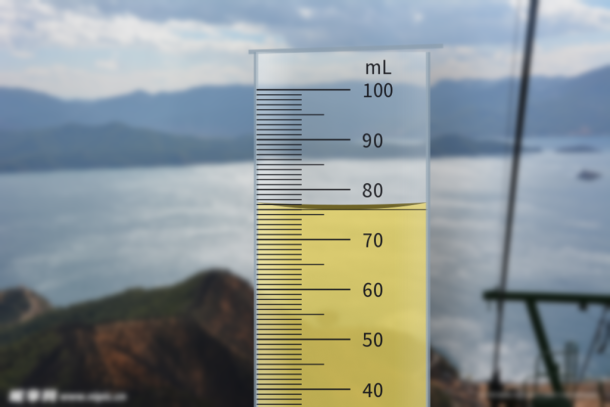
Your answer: 76 mL
